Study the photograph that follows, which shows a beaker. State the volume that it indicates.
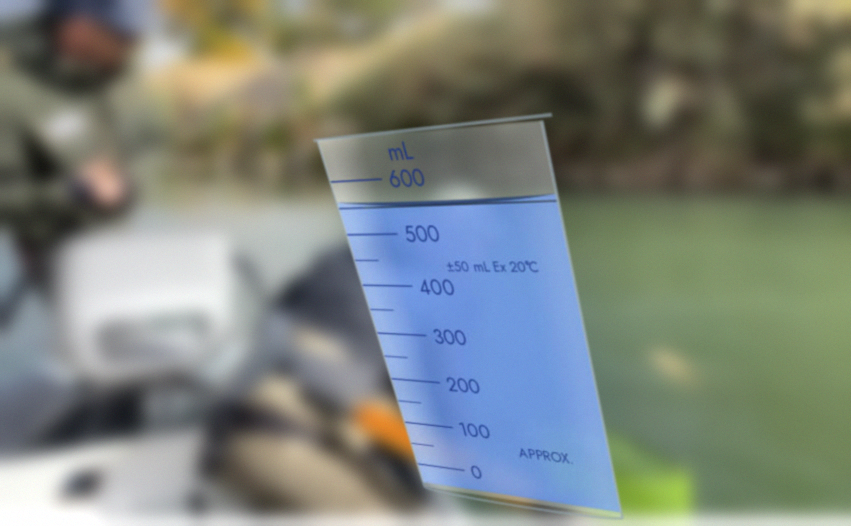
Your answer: 550 mL
